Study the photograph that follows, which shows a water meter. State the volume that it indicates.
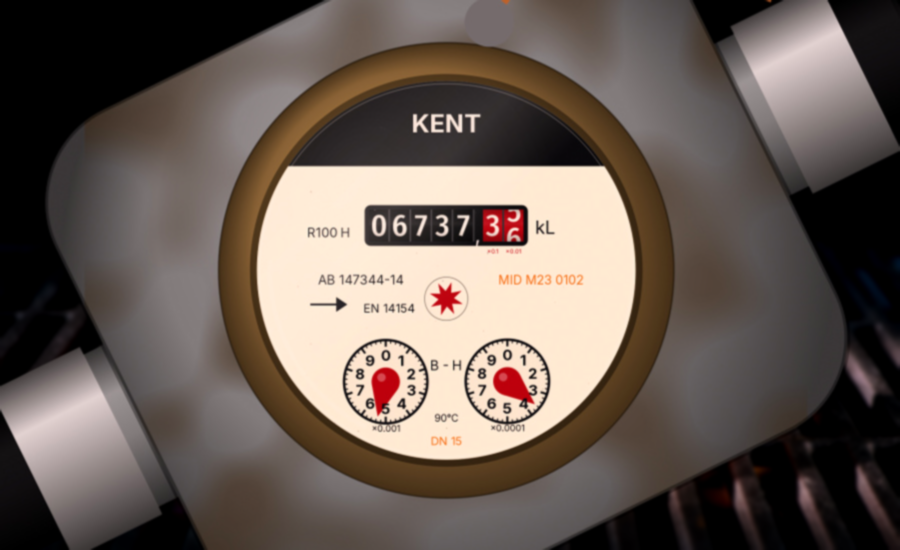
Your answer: 6737.3553 kL
